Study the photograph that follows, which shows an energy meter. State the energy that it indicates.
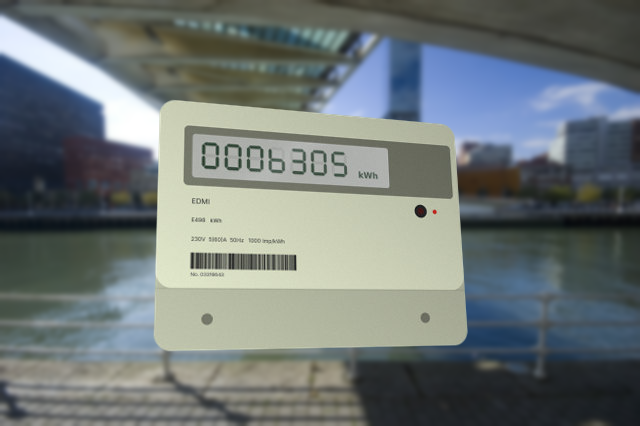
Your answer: 6305 kWh
